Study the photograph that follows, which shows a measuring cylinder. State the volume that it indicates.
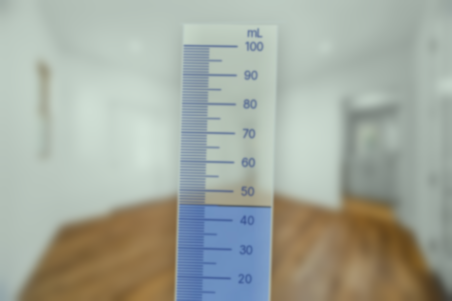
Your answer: 45 mL
